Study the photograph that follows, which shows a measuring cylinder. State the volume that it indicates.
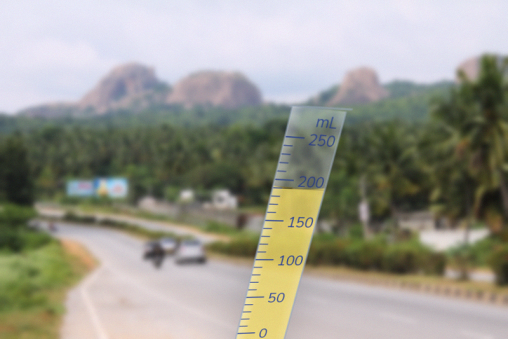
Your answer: 190 mL
